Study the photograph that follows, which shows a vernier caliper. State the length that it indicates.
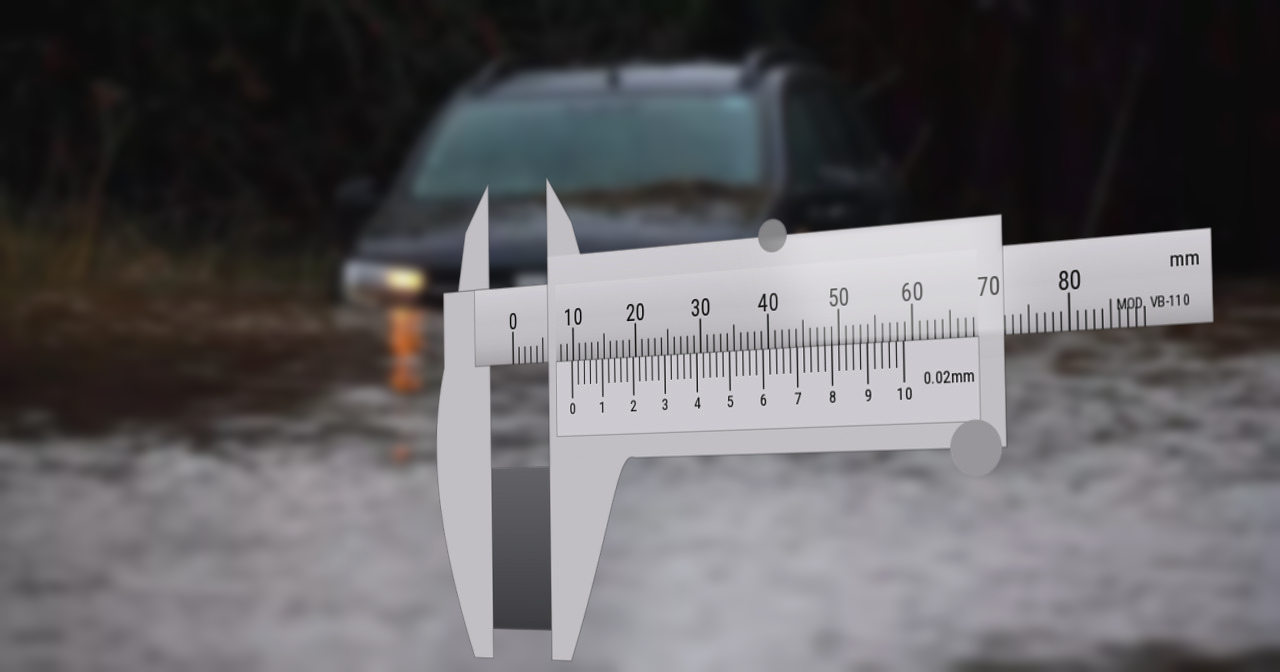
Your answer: 9.8 mm
